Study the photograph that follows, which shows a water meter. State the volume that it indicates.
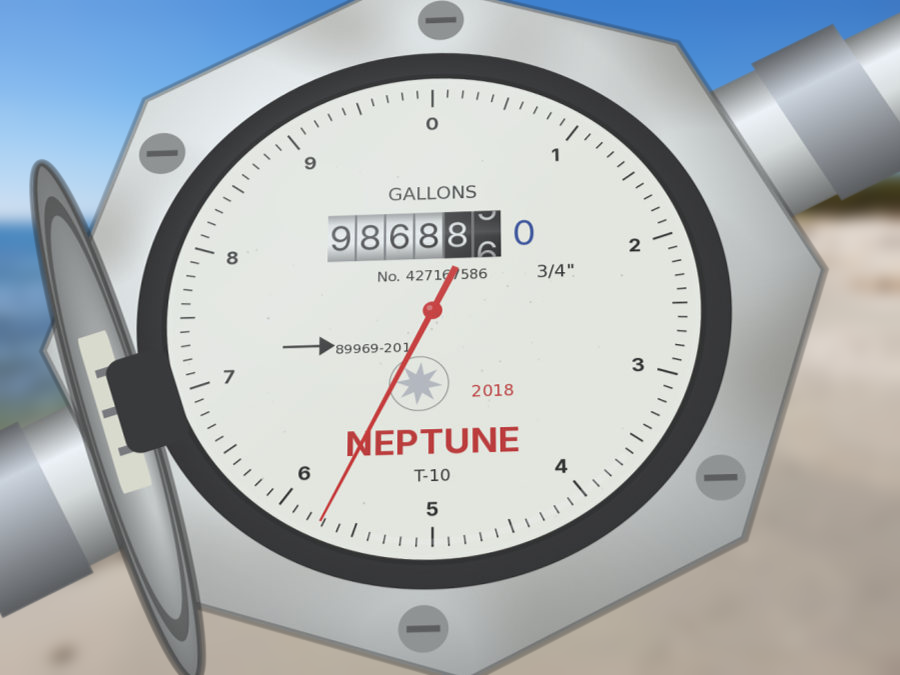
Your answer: 9868855.7 gal
